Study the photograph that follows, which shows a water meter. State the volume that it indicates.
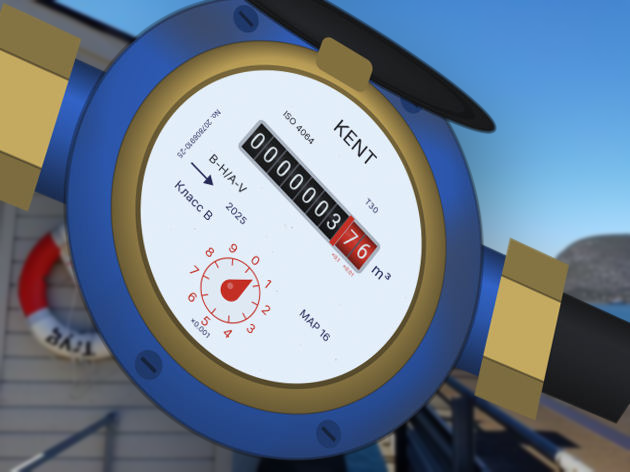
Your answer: 3.760 m³
